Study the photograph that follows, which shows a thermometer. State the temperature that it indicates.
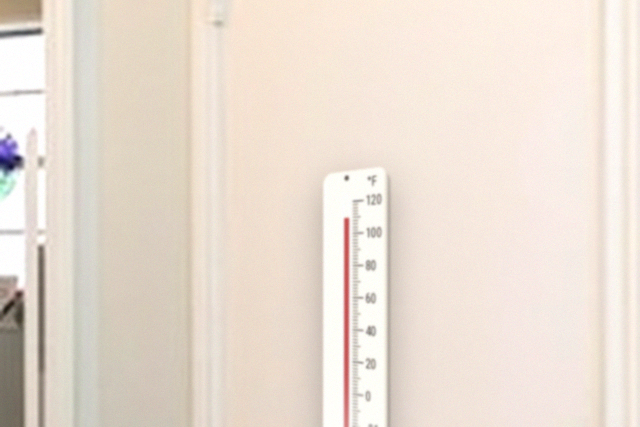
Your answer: 110 °F
